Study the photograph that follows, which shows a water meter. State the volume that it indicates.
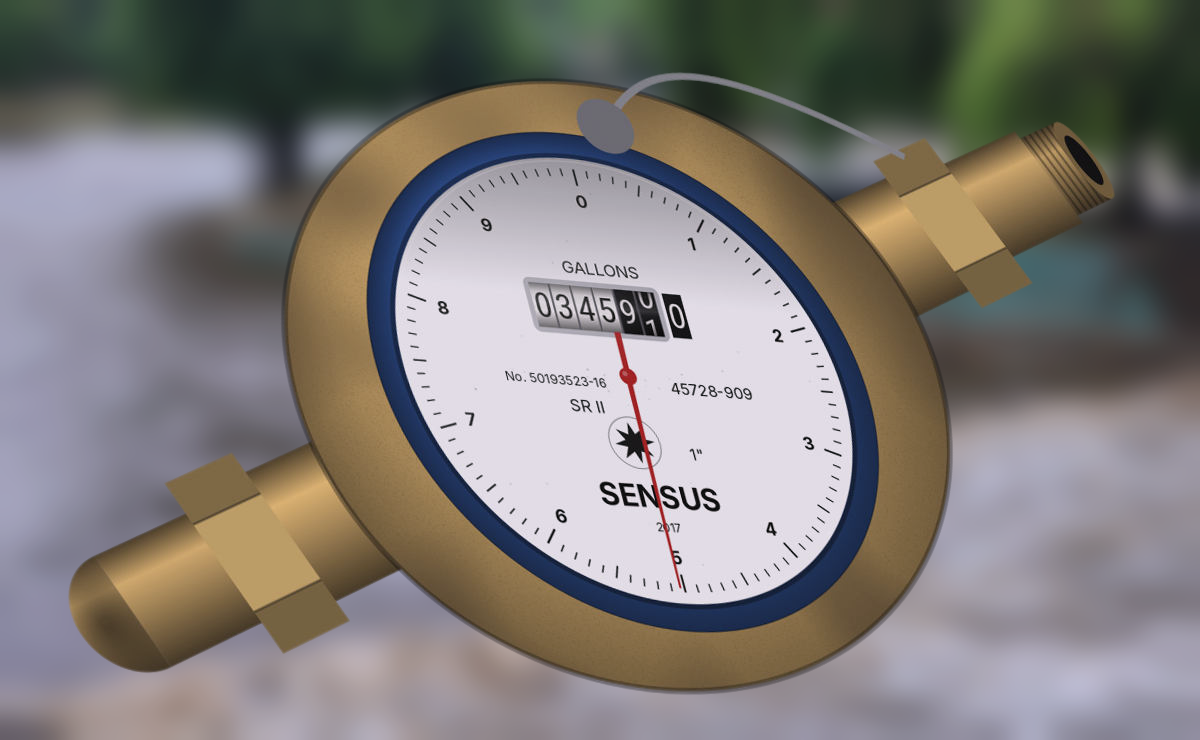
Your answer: 345905.0 gal
